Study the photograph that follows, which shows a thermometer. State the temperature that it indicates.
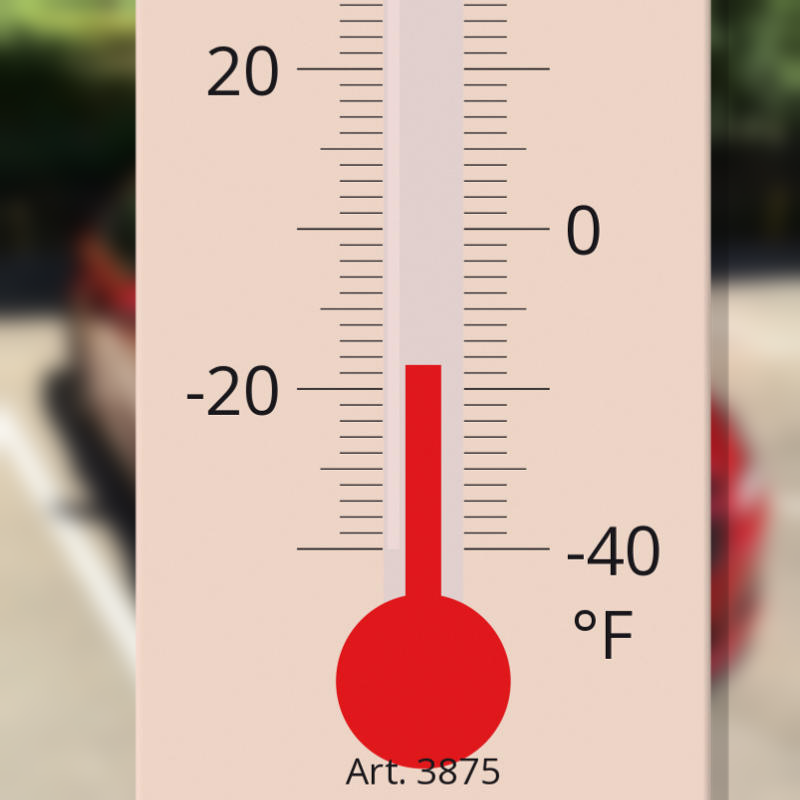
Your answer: -17 °F
